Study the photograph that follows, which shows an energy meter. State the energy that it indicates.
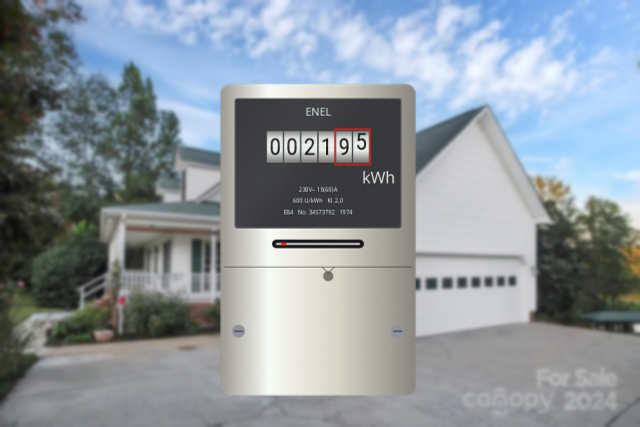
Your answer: 21.95 kWh
